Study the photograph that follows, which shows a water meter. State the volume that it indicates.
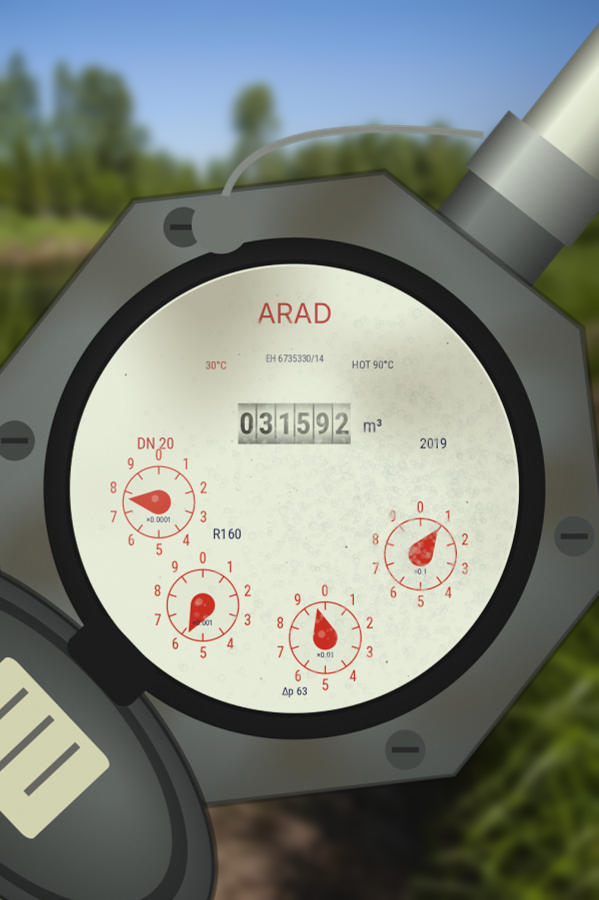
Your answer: 31592.0957 m³
